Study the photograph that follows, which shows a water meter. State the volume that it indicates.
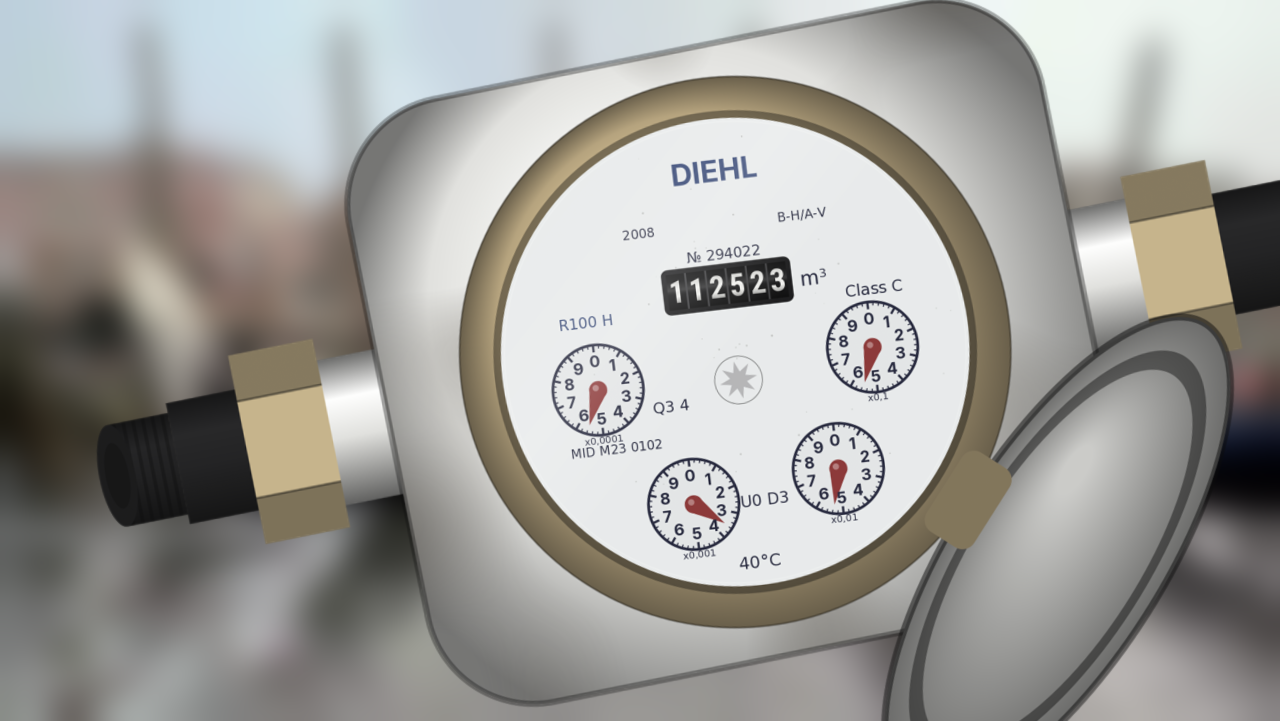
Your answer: 112523.5535 m³
